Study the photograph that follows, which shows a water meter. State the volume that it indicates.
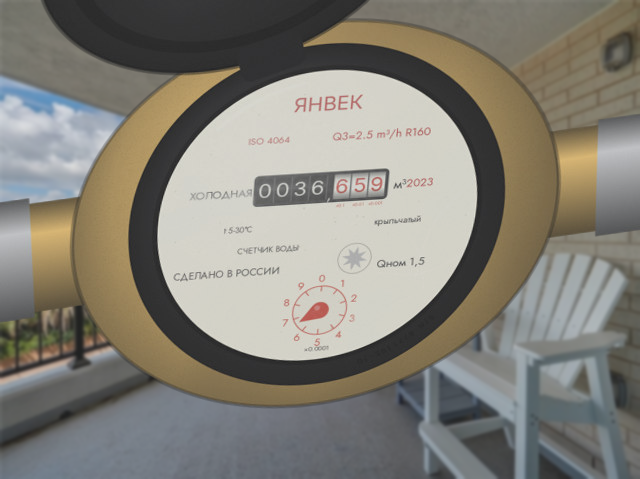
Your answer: 36.6596 m³
